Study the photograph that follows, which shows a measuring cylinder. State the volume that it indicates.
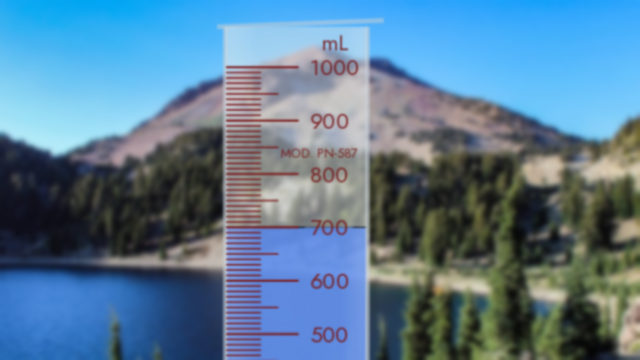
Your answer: 700 mL
